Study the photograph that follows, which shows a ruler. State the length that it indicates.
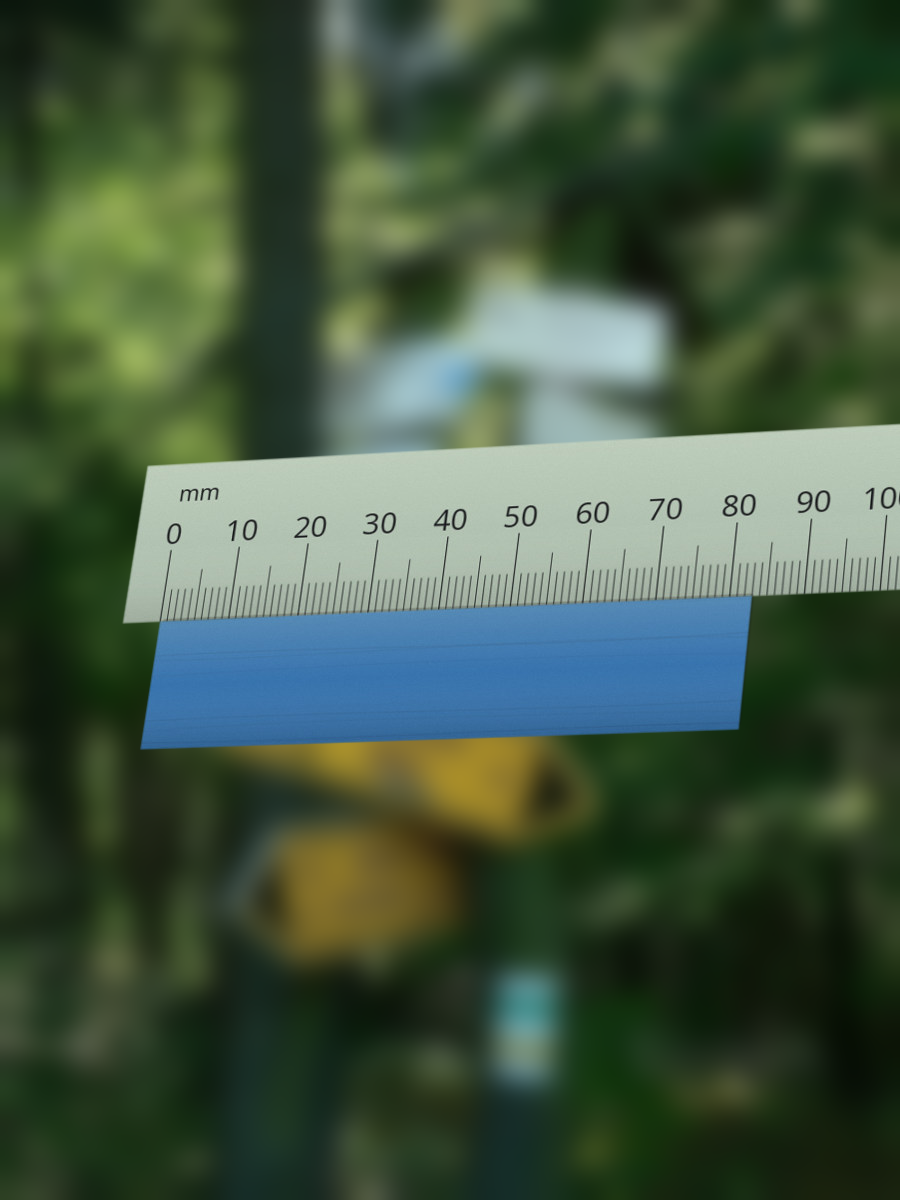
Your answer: 83 mm
